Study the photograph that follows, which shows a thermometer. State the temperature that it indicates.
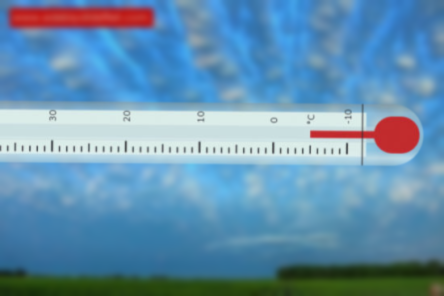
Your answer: -5 °C
